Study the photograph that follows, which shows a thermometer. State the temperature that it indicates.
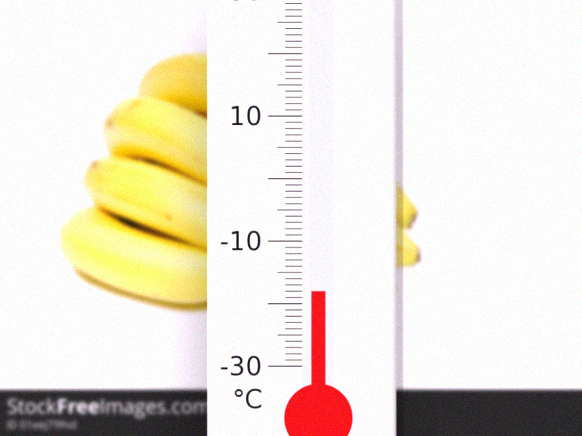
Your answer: -18 °C
